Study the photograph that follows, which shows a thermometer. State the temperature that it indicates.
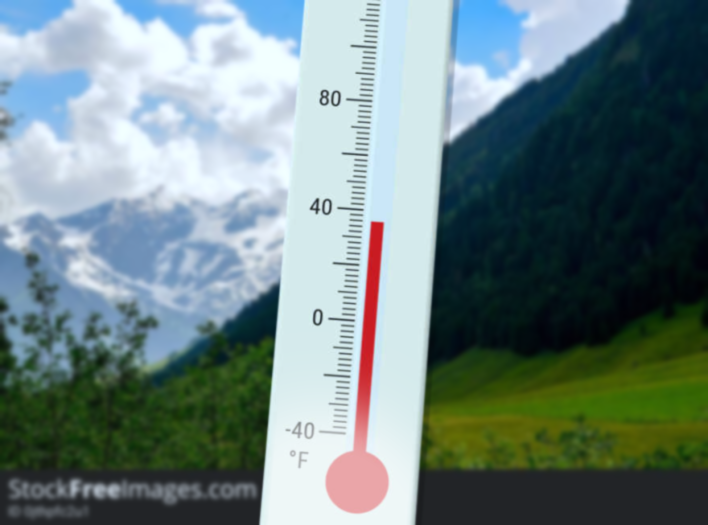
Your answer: 36 °F
